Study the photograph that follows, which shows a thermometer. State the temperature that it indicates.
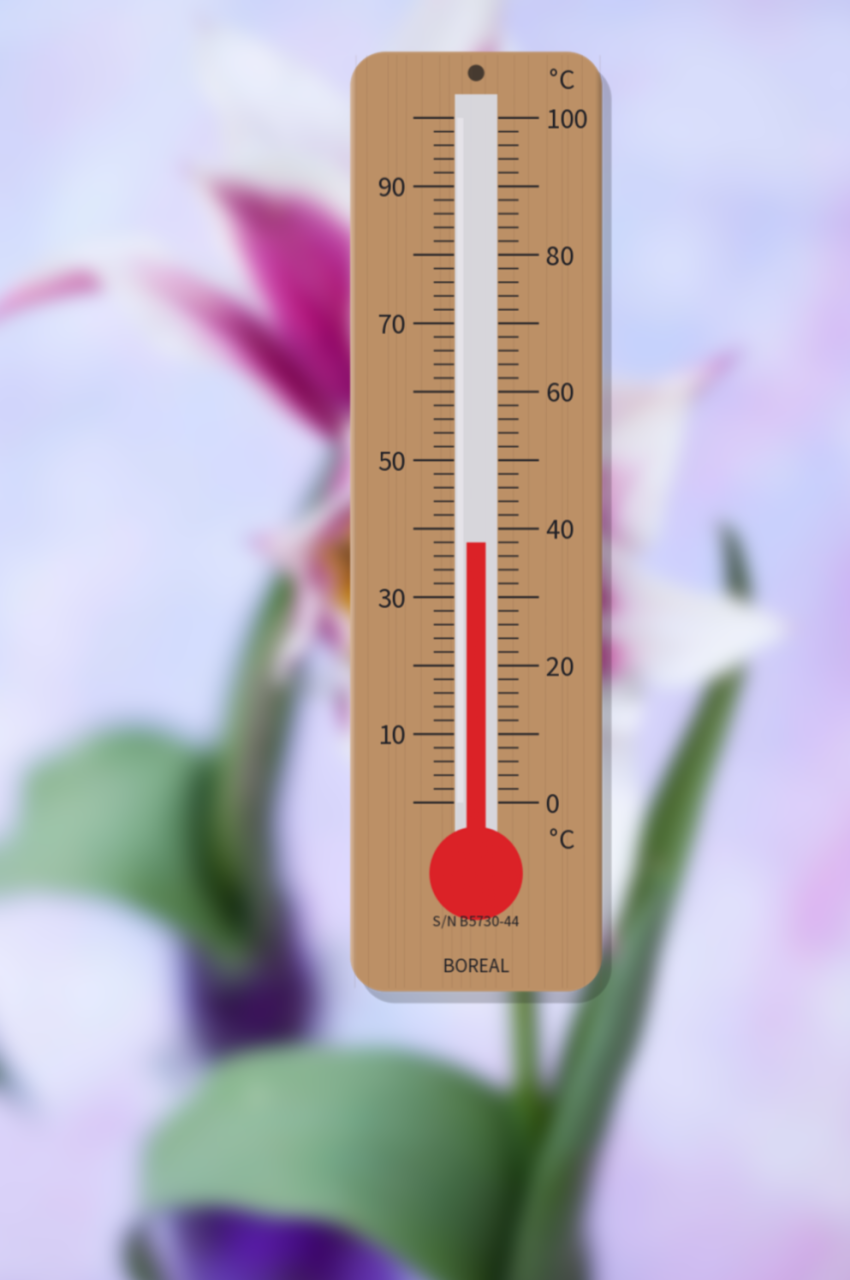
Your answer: 38 °C
